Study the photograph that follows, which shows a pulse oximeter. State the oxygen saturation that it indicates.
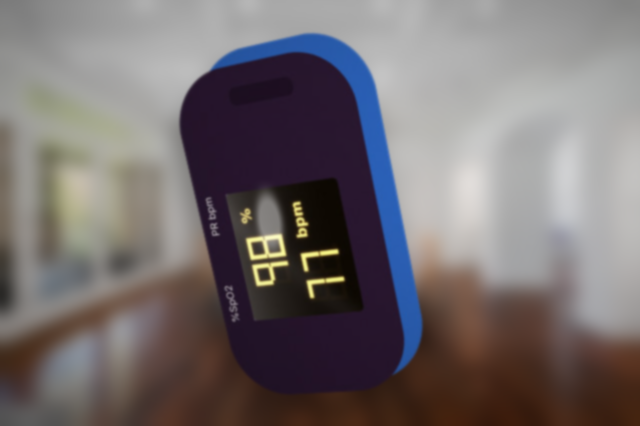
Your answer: 98 %
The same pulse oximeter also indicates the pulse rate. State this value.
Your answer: 77 bpm
